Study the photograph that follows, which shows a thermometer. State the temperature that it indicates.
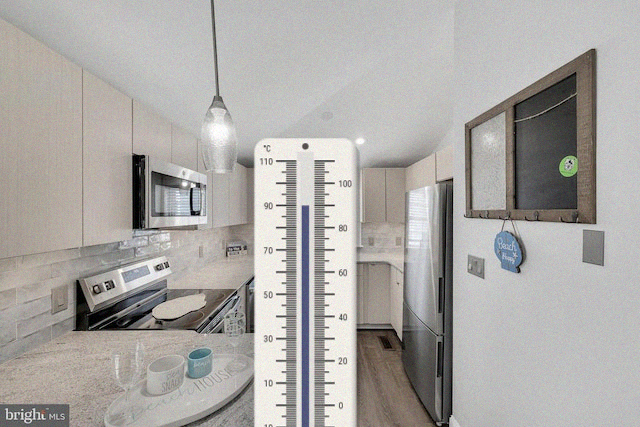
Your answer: 90 °C
